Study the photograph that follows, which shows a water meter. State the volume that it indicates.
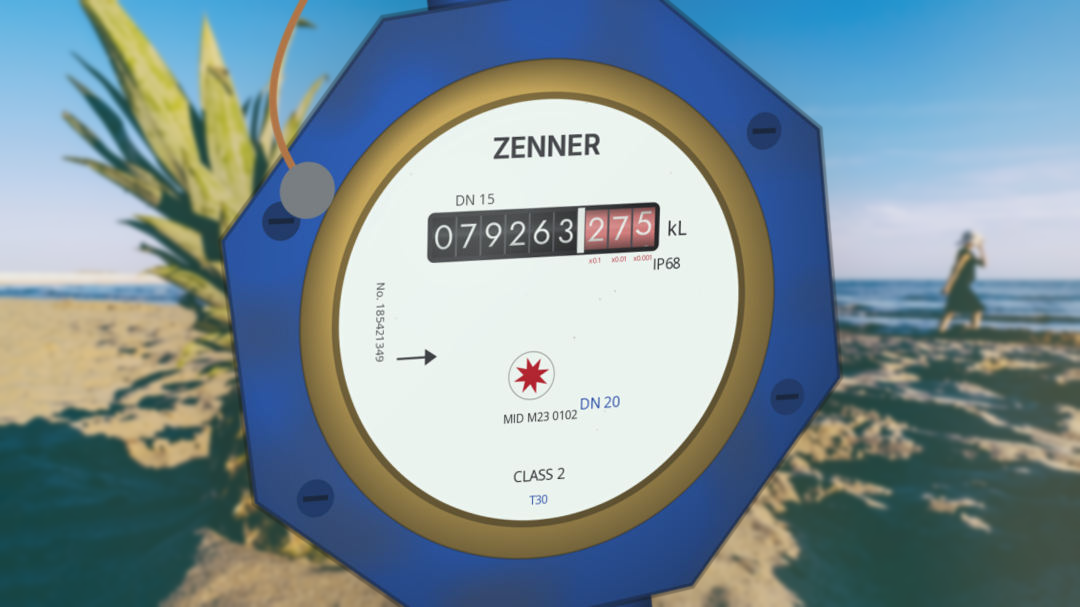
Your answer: 79263.275 kL
